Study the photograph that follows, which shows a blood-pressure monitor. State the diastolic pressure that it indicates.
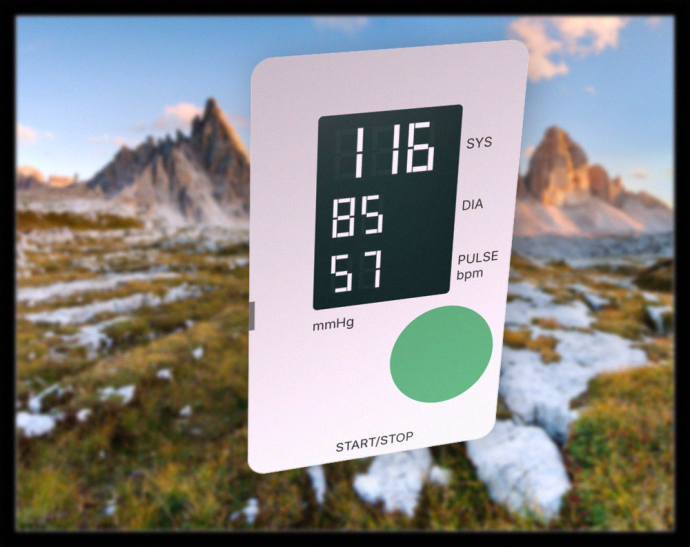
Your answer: 85 mmHg
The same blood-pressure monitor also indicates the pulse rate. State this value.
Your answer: 57 bpm
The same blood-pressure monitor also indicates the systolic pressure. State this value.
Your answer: 116 mmHg
